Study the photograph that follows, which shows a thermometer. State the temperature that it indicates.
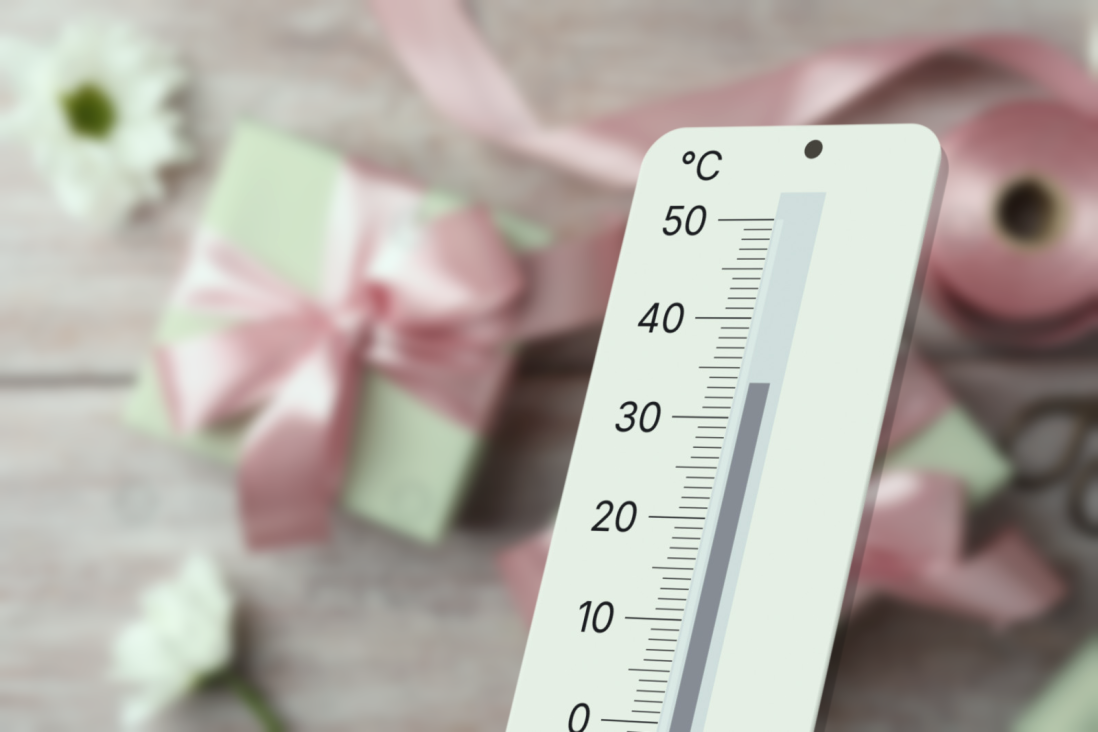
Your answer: 33.5 °C
